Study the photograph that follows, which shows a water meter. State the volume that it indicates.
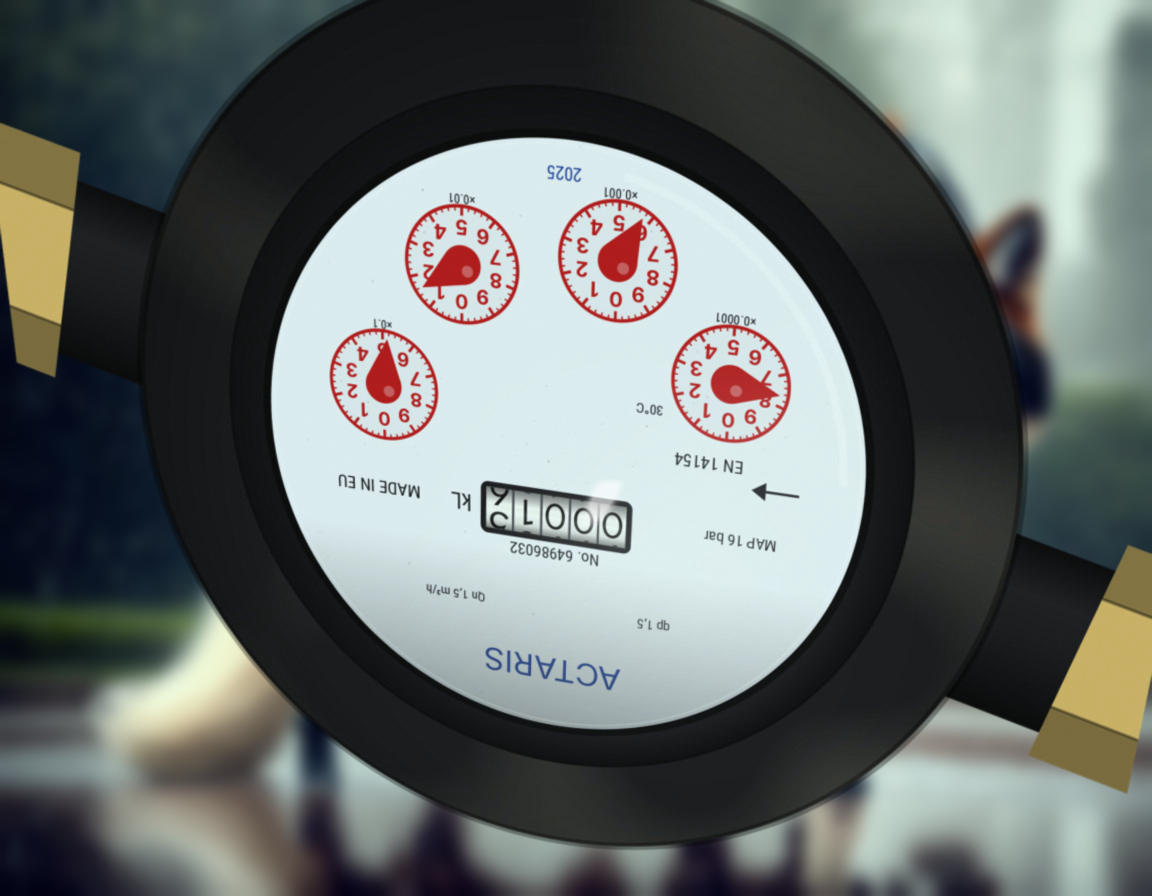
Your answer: 15.5157 kL
